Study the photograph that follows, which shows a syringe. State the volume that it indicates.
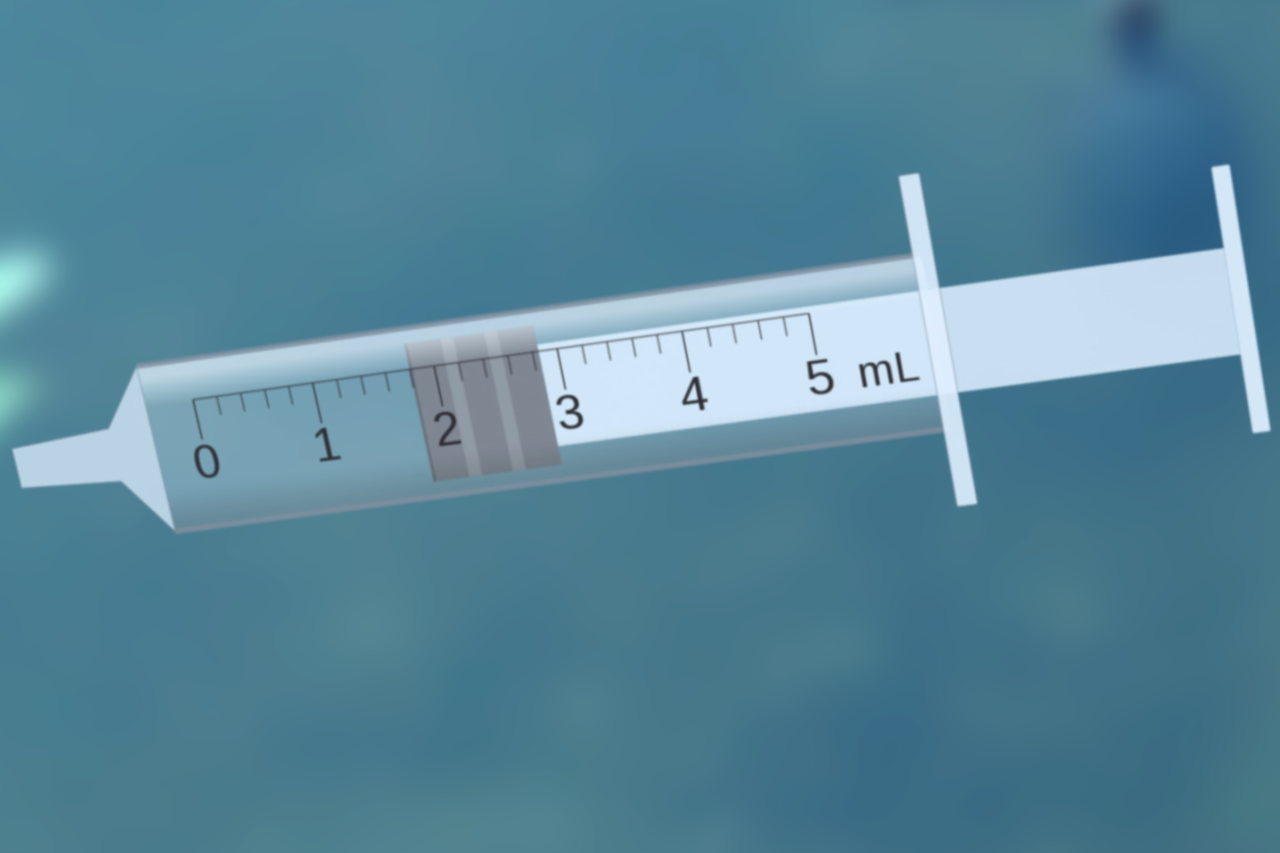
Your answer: 1.8 mL
